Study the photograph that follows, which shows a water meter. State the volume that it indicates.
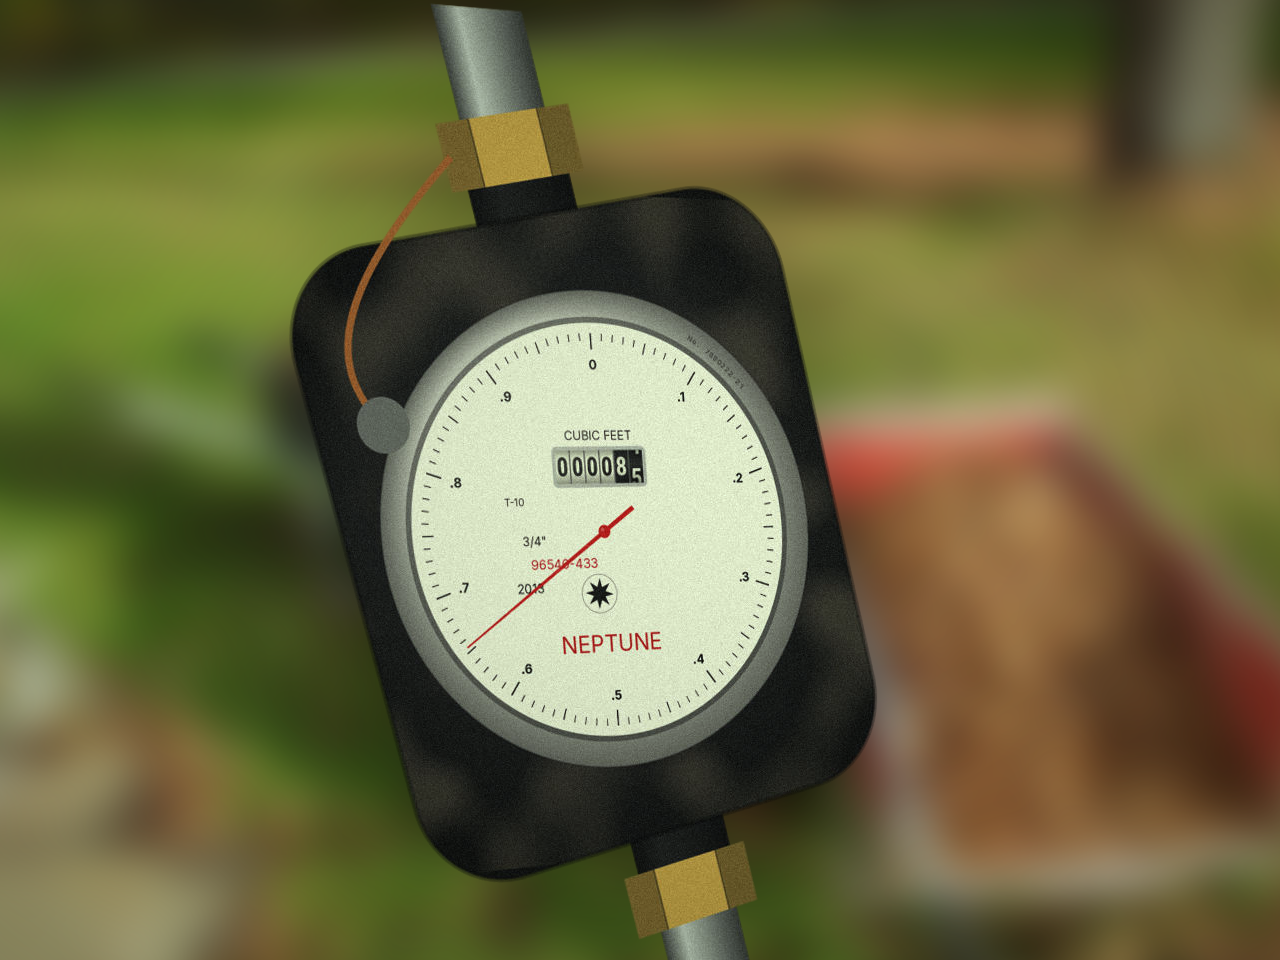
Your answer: 84.65 ft³
